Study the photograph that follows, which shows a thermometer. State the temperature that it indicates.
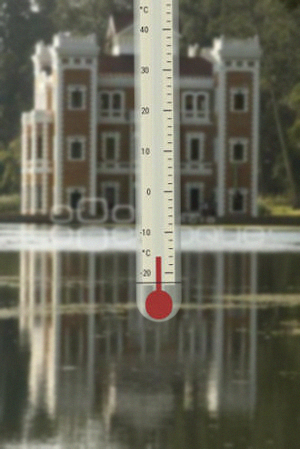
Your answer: -16 °C
